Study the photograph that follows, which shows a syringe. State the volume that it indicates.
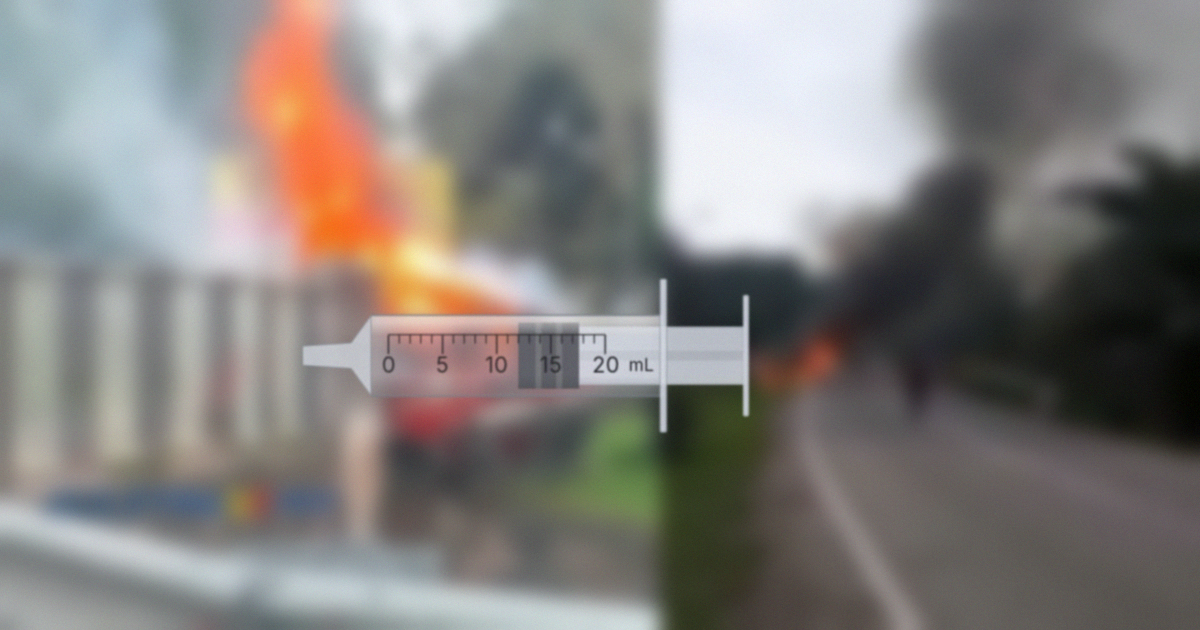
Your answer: 12 mL
